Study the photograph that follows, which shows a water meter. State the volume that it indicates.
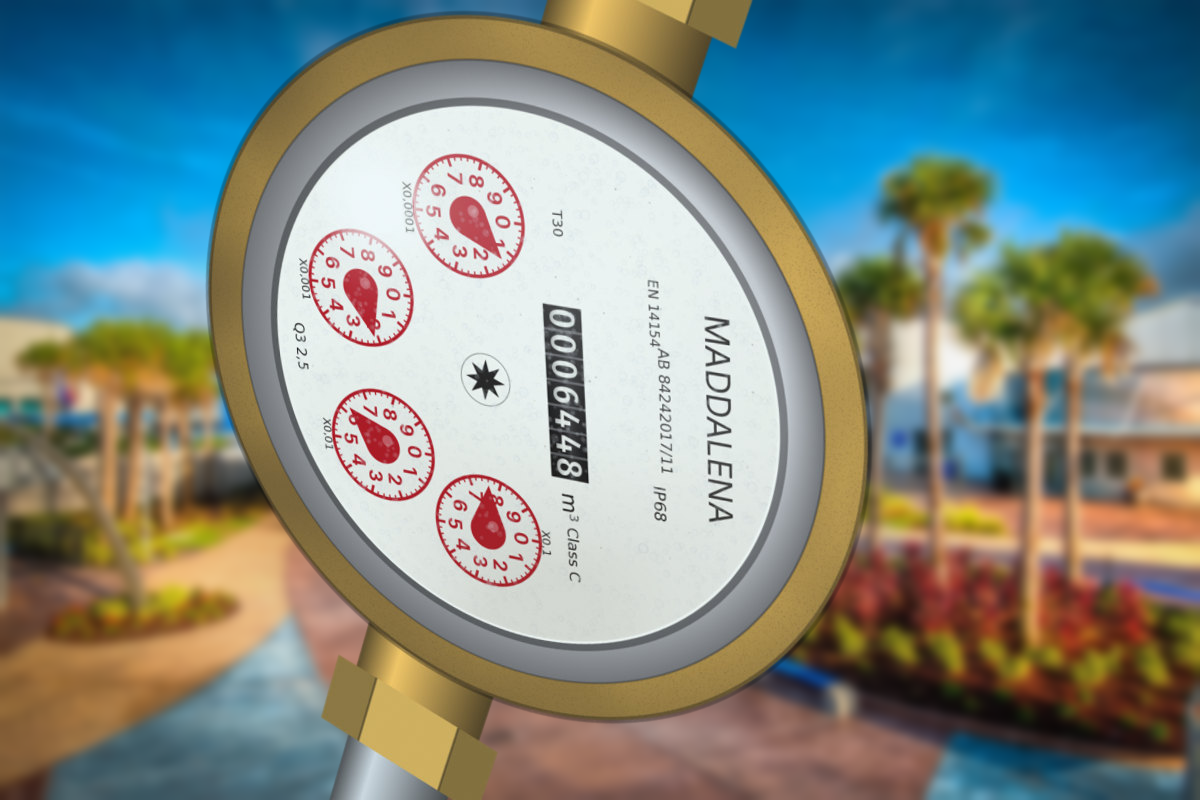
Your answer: 6448.7621 m³
